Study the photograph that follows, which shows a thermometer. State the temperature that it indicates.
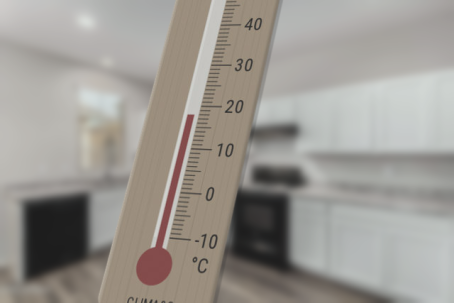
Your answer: 18 °C
